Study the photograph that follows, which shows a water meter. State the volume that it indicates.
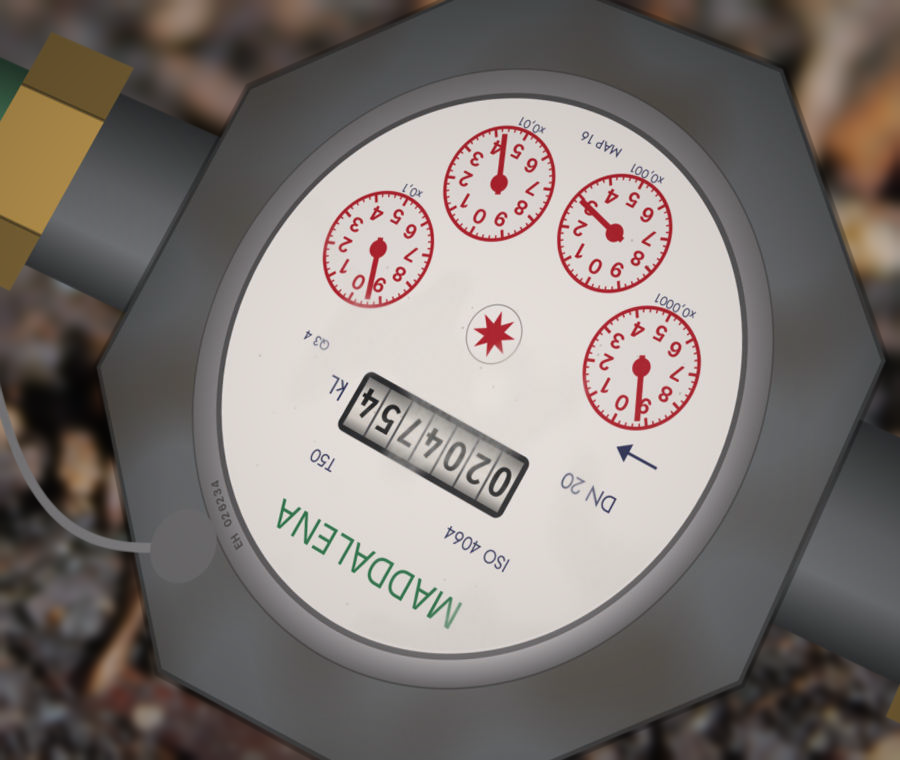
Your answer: 204753.9429 kL
